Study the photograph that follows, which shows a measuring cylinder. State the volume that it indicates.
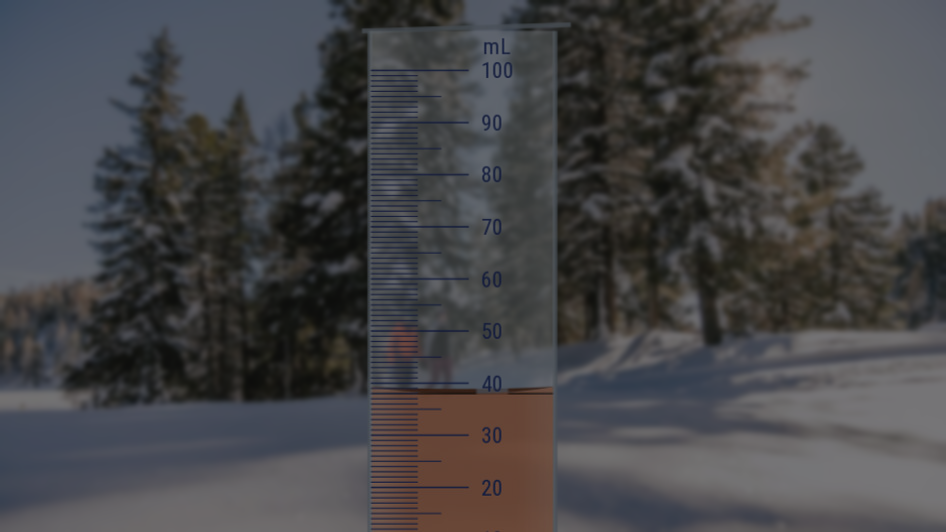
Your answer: 38 mL
